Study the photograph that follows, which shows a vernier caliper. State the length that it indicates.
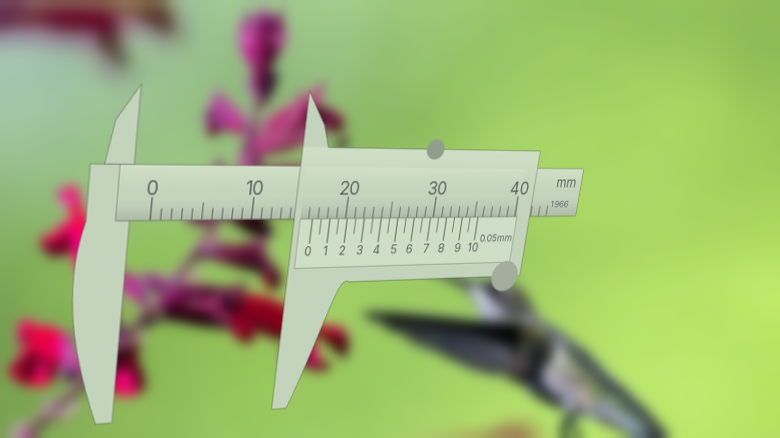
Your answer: 16.4 mm
